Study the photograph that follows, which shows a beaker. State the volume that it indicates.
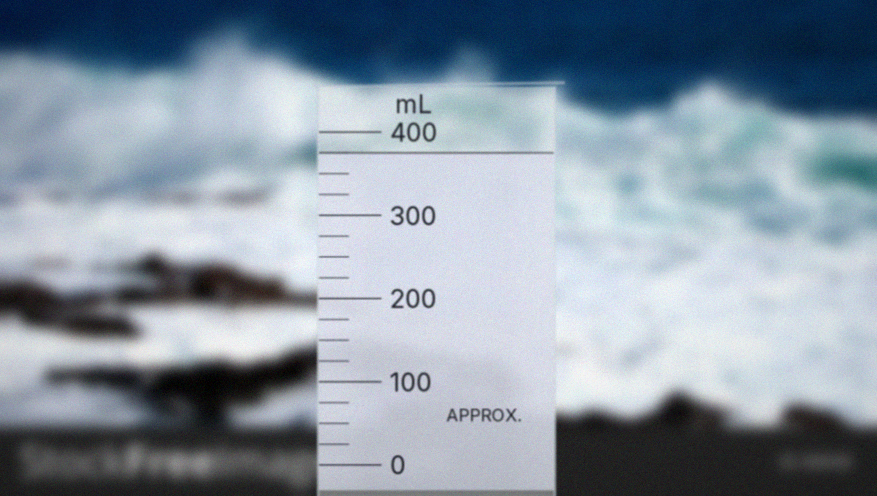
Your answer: 375 mL
